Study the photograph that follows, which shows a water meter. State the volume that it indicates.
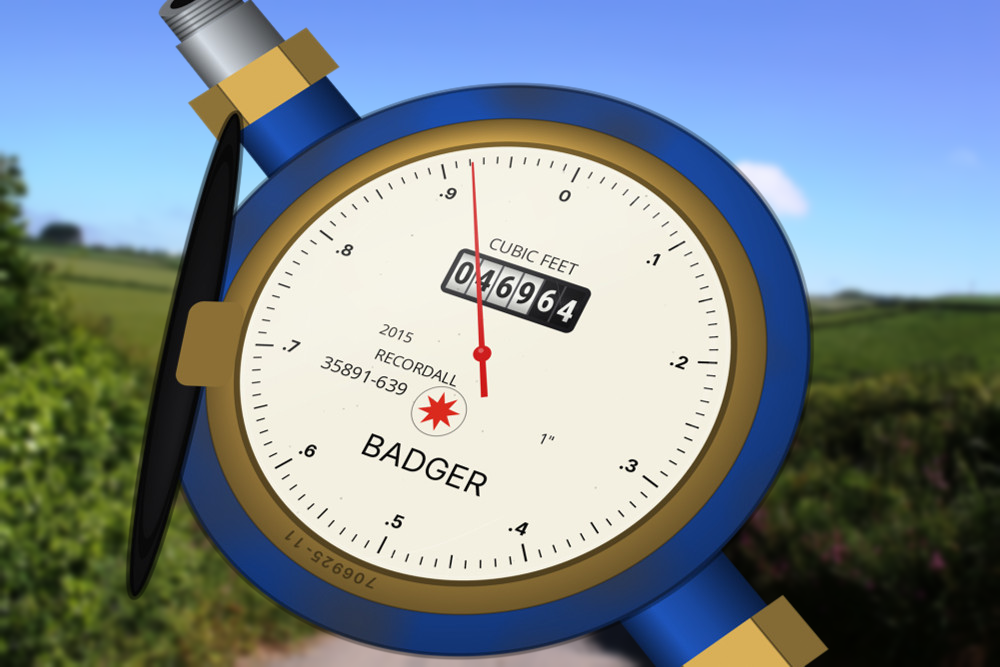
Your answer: 46963.92 ft³
